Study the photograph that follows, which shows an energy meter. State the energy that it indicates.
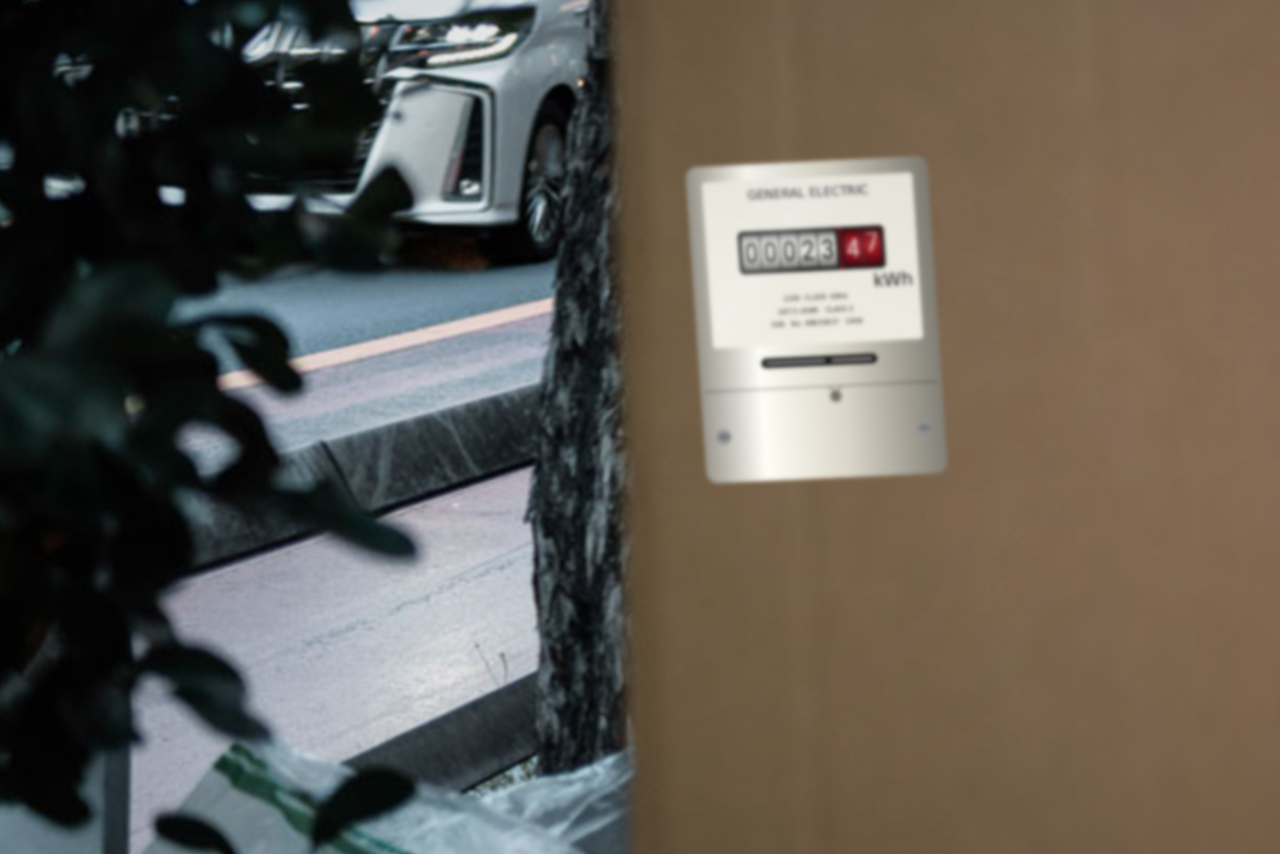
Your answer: 23.47 kWh
